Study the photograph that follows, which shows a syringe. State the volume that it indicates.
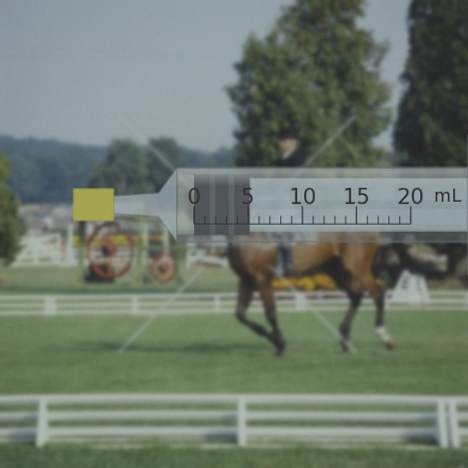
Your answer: 0 mL
